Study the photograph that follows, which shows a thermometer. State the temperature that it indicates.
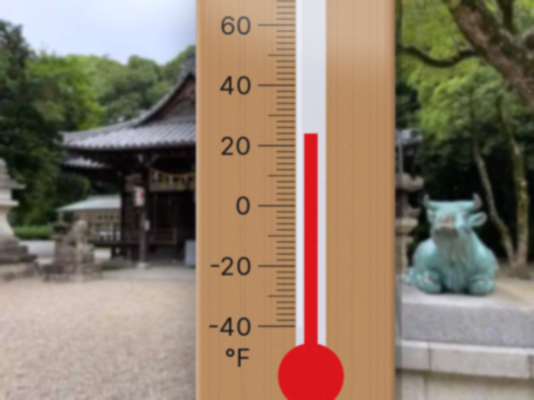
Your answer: 24 °F
